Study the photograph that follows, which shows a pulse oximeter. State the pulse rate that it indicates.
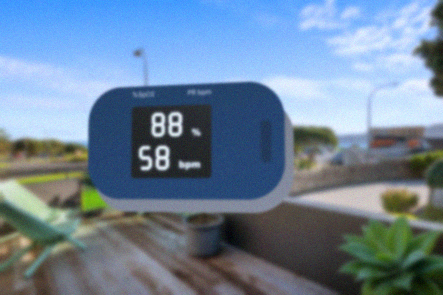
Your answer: 58 bpm
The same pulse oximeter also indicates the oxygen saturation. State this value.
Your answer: 88 %
